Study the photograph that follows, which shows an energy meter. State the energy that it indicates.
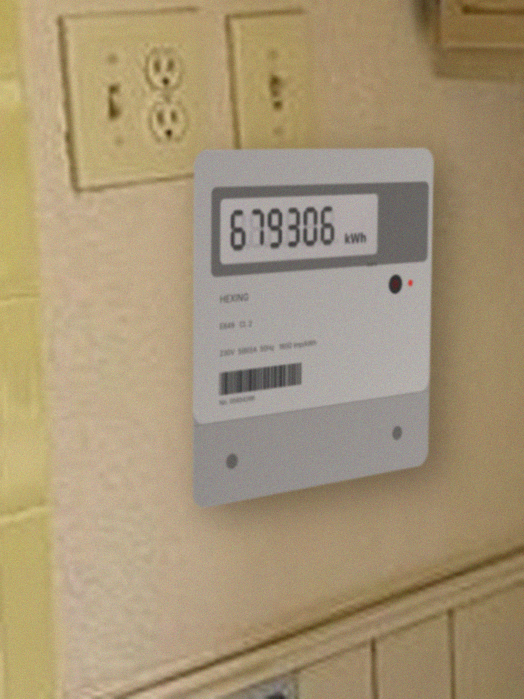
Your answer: 679306 kWh
